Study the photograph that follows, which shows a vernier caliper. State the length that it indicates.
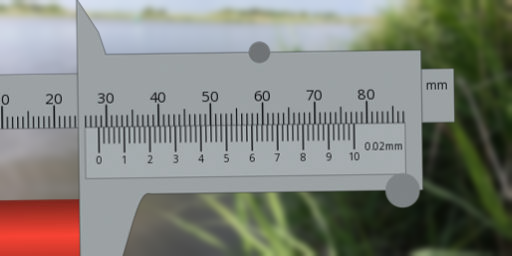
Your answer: 28.5 mm
